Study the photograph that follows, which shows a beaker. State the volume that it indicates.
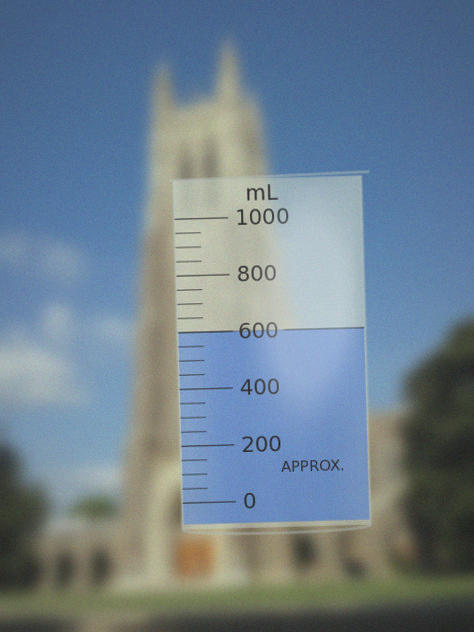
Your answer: 600 mL
